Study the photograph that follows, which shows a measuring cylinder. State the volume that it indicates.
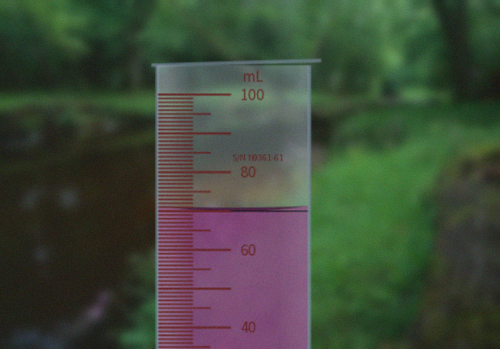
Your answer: 70 mL
